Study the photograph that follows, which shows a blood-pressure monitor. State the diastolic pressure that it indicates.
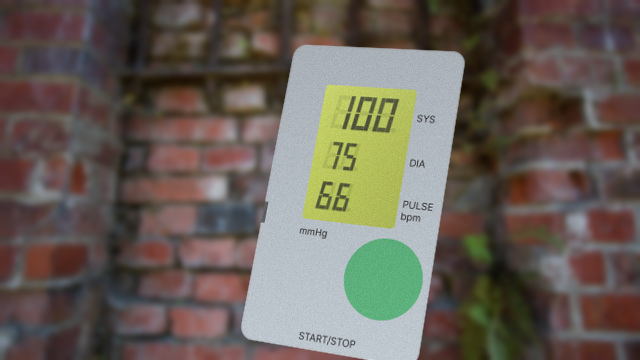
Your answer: 75 mmHg
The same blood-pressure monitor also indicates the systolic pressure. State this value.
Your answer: 100 mmHg
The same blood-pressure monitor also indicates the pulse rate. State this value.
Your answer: 66 bpm
